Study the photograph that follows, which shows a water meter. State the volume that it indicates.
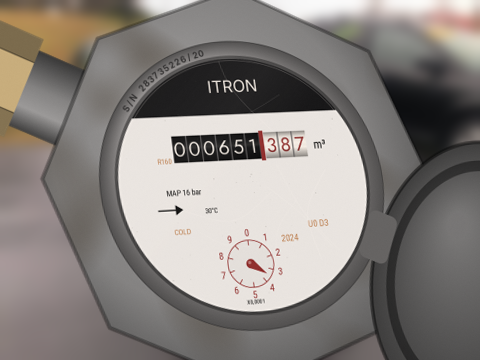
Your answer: 651.3873 m³
